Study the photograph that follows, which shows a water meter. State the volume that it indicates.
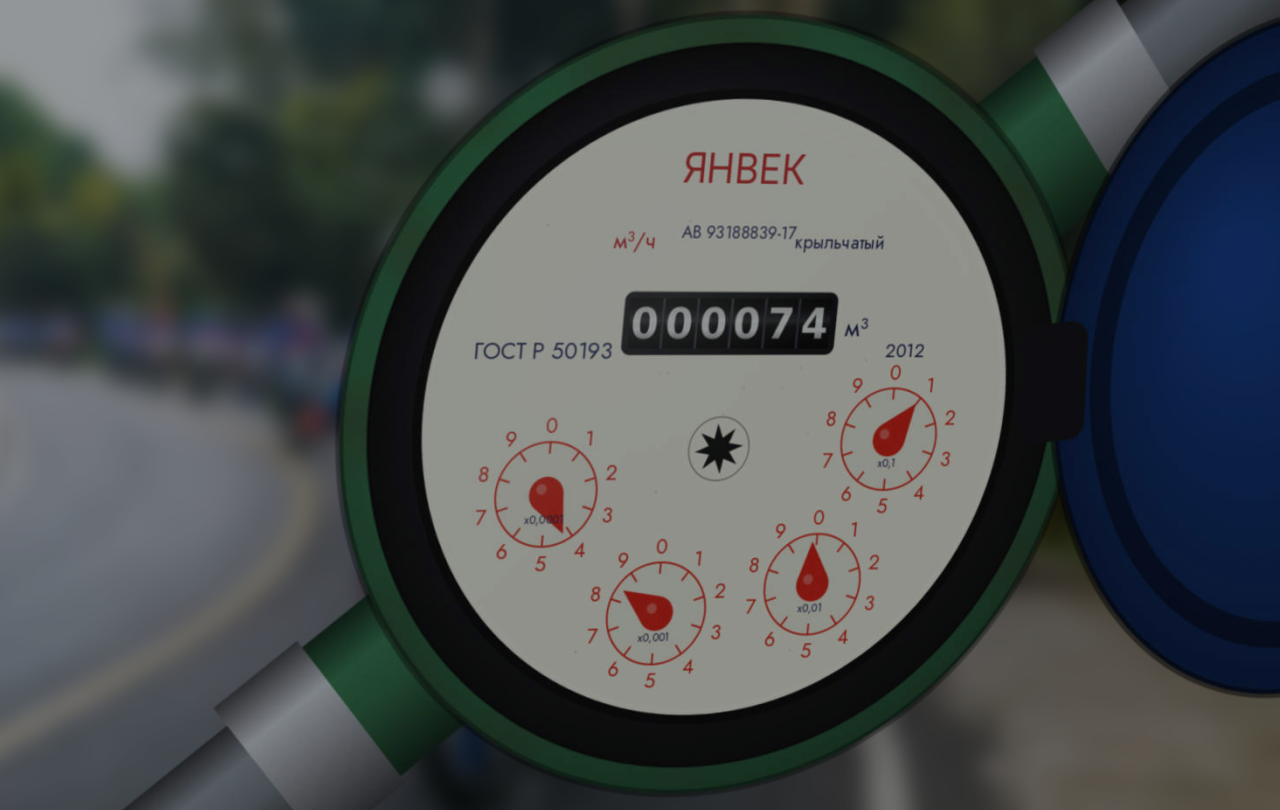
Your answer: 74.0984 m³
